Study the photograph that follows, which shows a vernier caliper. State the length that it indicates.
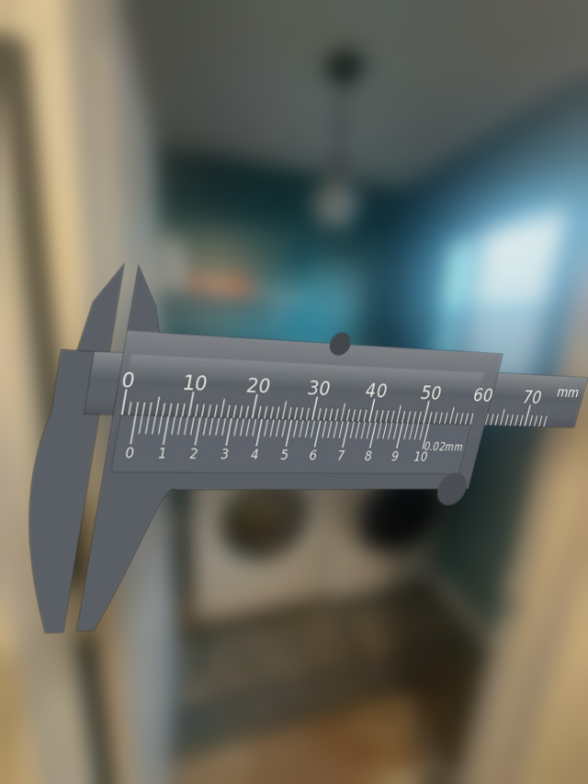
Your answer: 2.0 mm
